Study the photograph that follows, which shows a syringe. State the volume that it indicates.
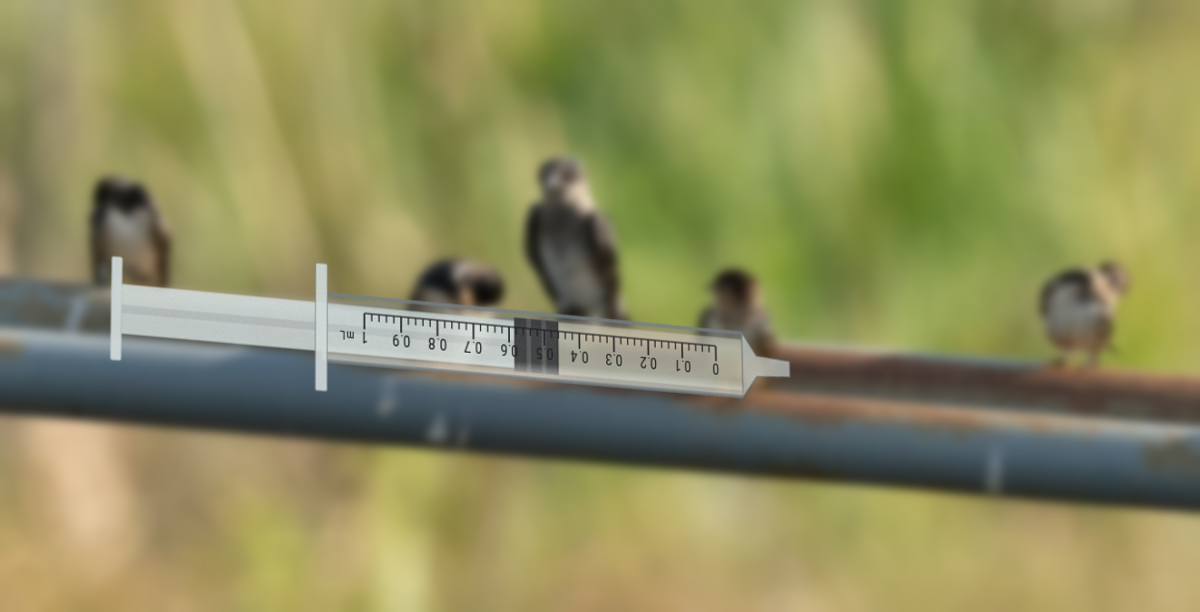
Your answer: 0.46 mL
